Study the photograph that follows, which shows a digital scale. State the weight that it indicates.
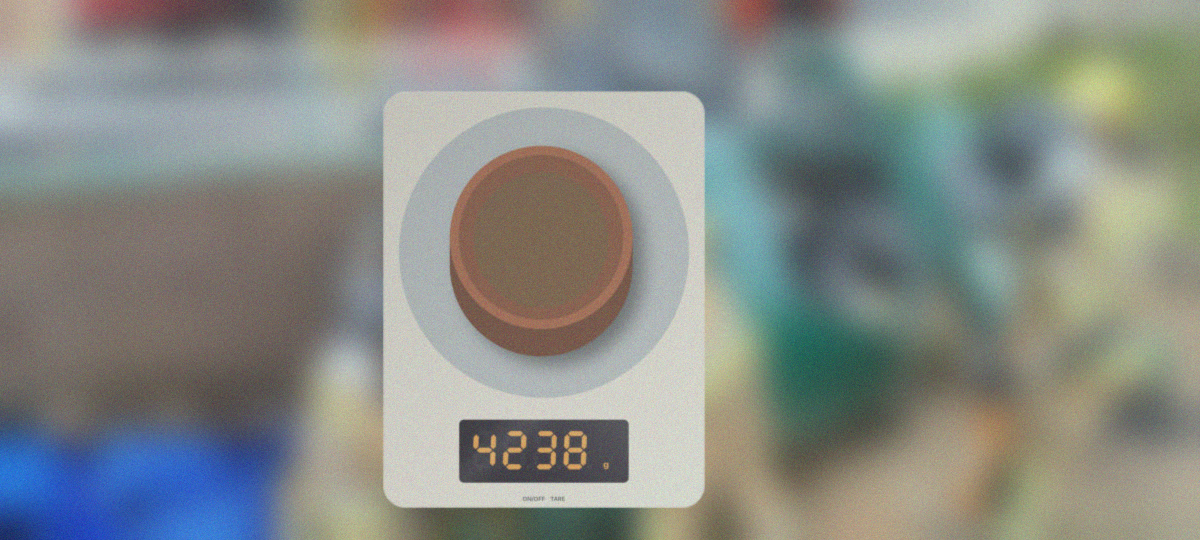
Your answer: 4238 g
